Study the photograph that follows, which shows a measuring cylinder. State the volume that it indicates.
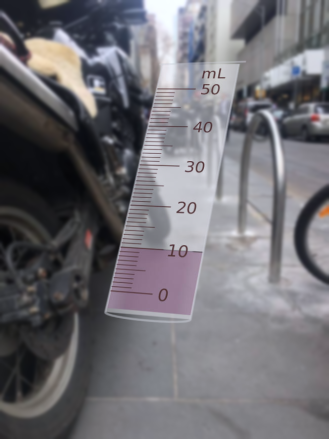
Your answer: 10 mL
